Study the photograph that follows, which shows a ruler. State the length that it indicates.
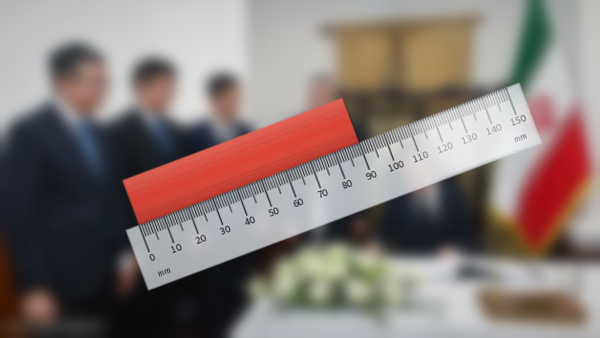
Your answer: 90 mm
